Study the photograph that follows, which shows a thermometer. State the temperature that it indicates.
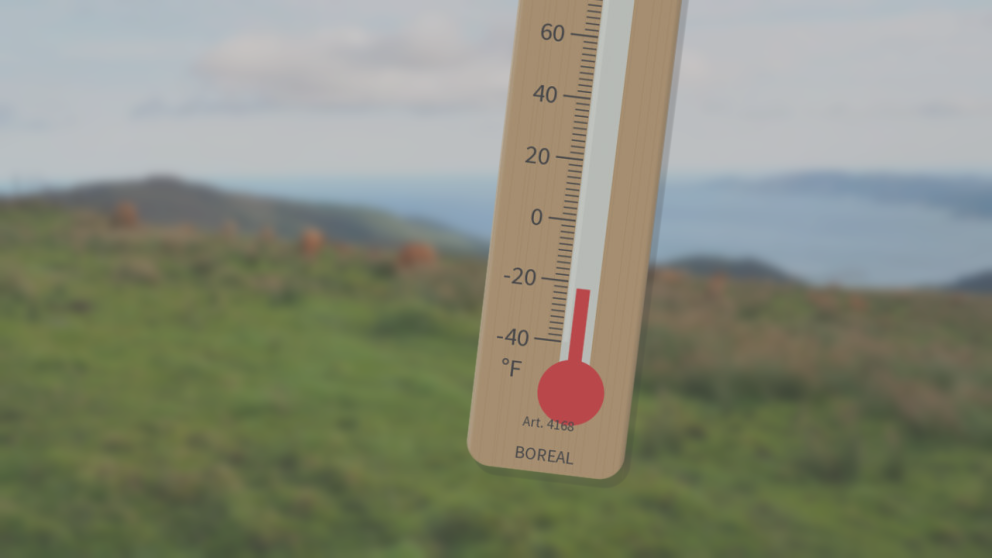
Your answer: -22 °F
